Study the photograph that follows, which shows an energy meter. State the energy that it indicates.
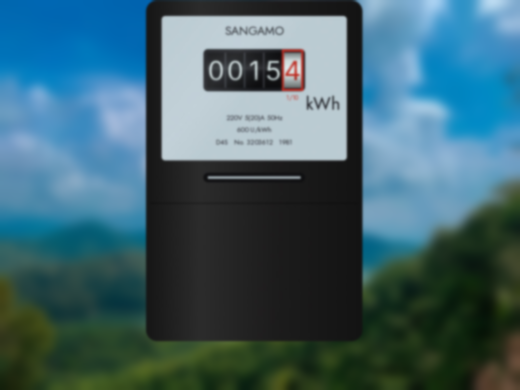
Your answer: 15.4 kWh
